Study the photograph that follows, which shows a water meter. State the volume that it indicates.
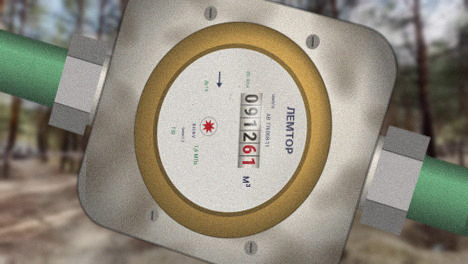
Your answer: 912.61 m³
